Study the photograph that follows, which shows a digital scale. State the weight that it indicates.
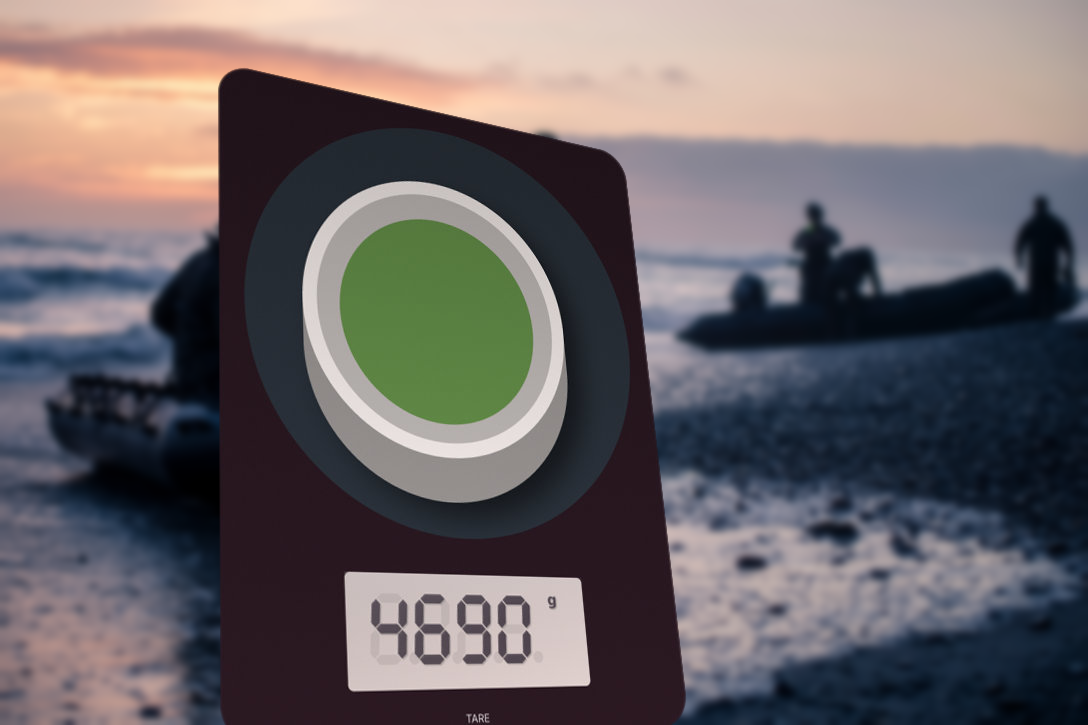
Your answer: 4690 g
